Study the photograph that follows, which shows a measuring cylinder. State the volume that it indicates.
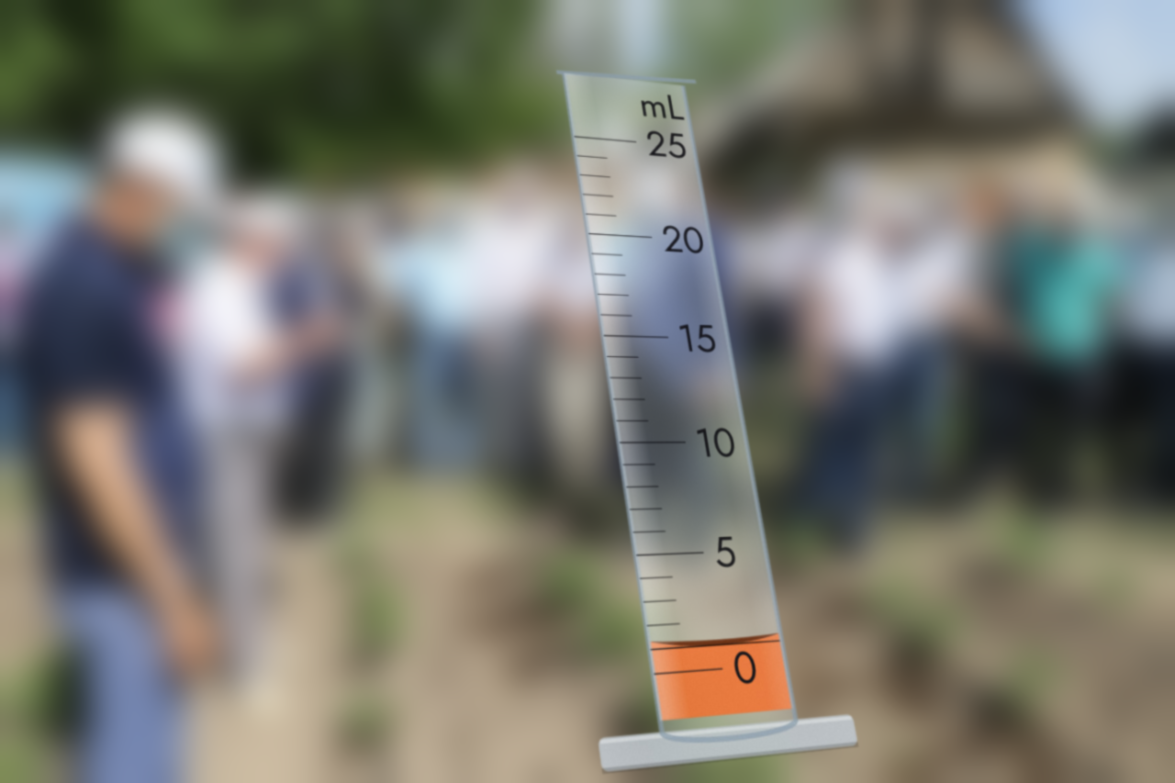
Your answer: 1 mL
